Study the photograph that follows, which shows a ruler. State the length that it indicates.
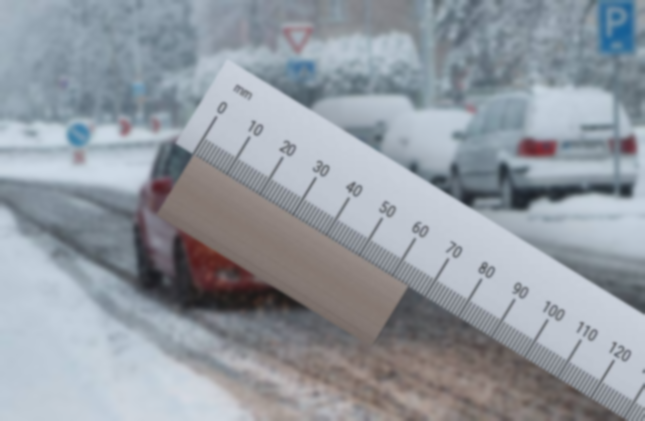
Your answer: 65 mm
